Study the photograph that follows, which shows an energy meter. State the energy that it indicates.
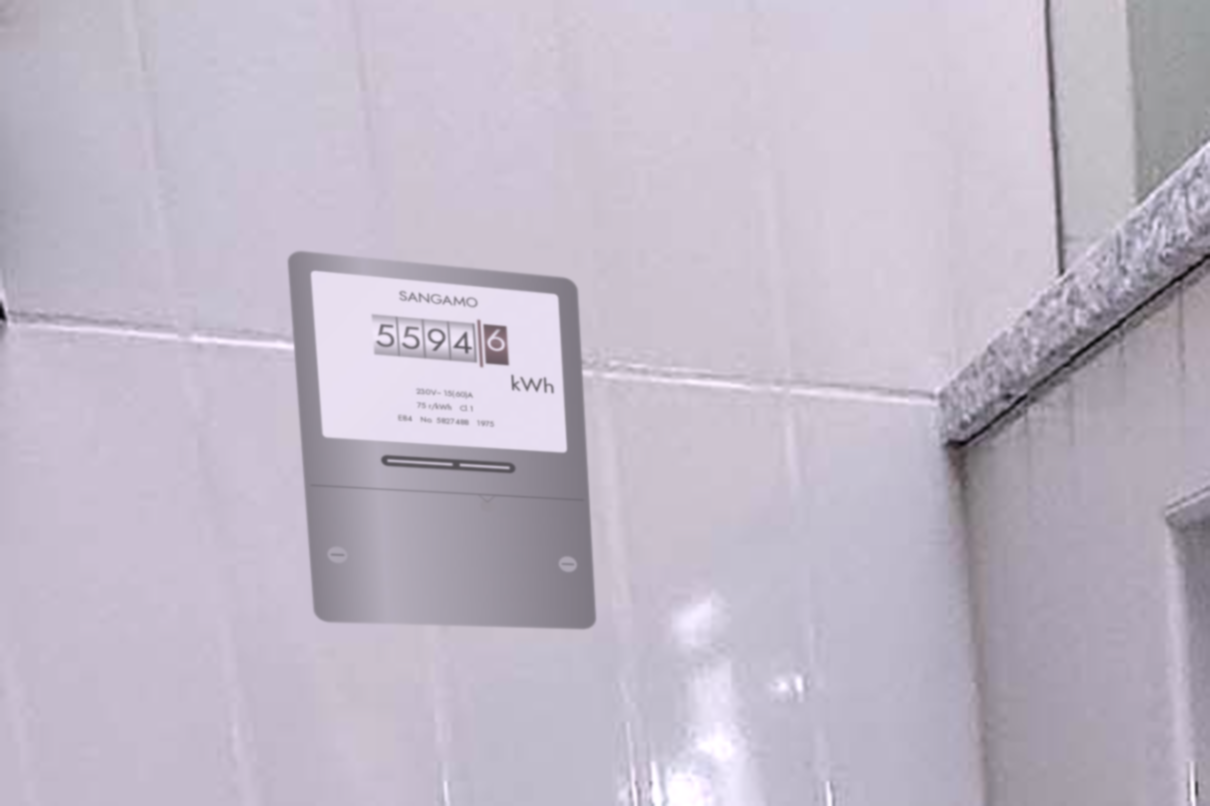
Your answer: 5594.6 kWh
